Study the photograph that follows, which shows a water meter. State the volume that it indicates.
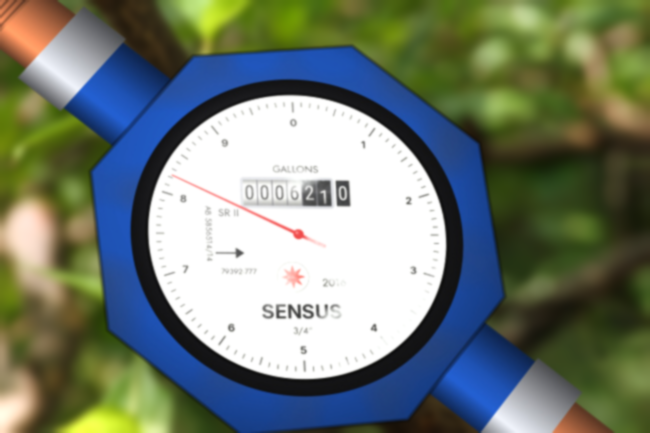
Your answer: 6208.2 gal
